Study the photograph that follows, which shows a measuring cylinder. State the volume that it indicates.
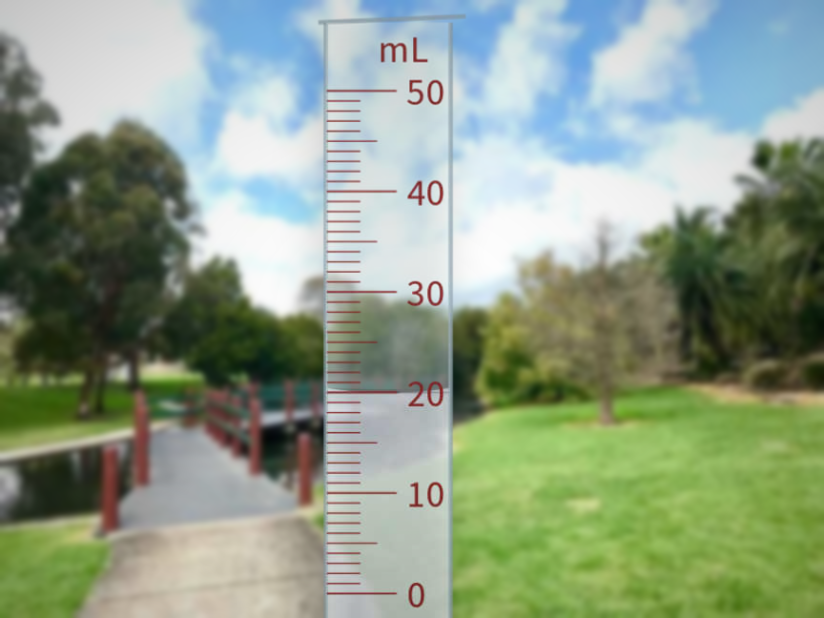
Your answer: 20 mL
